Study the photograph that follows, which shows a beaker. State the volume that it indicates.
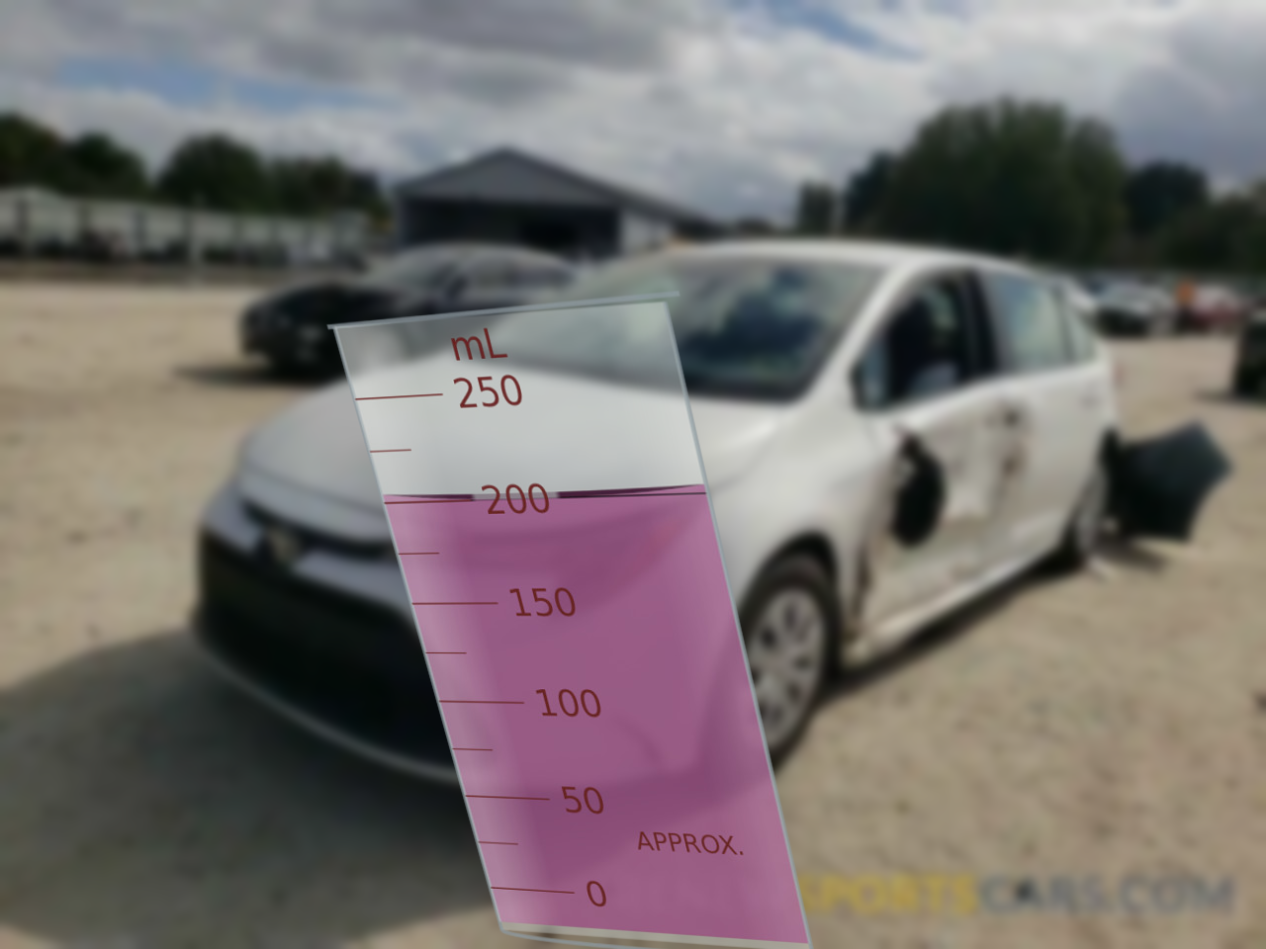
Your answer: 200 mL
